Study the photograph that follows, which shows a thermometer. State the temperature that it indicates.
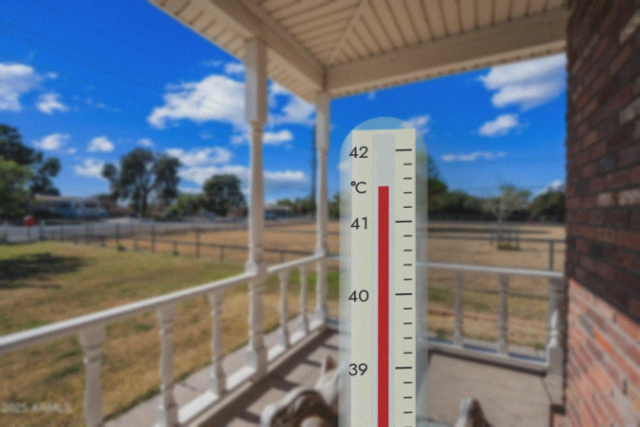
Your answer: 41.5 °C
